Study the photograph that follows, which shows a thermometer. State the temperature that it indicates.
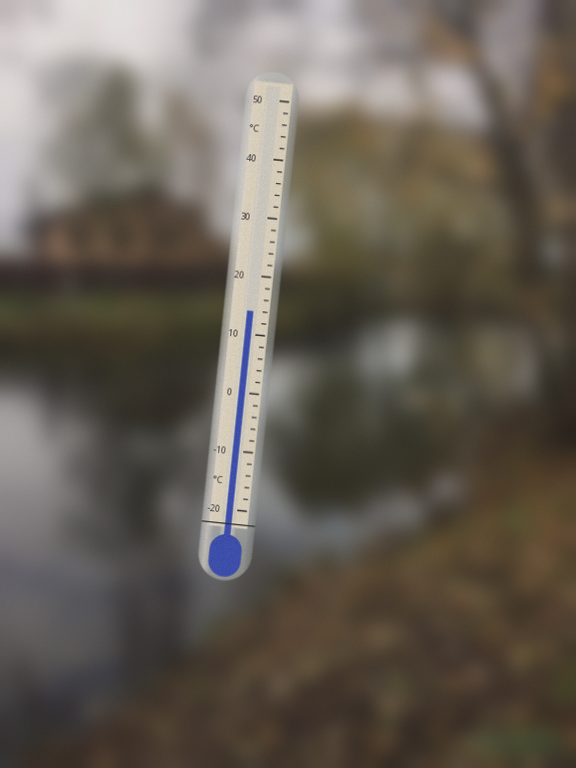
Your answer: 14 °C
